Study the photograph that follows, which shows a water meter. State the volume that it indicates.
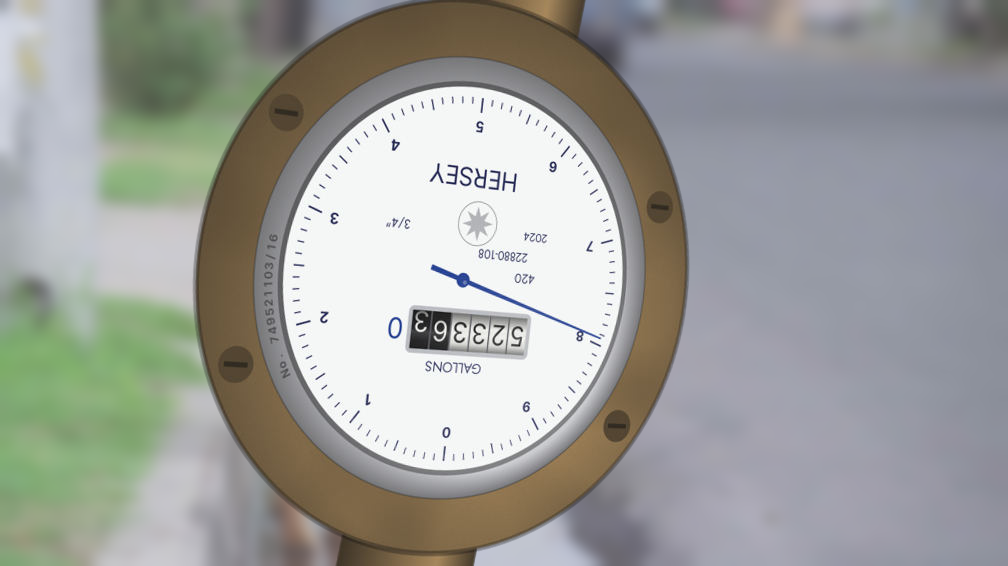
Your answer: 5233627.9 gal
